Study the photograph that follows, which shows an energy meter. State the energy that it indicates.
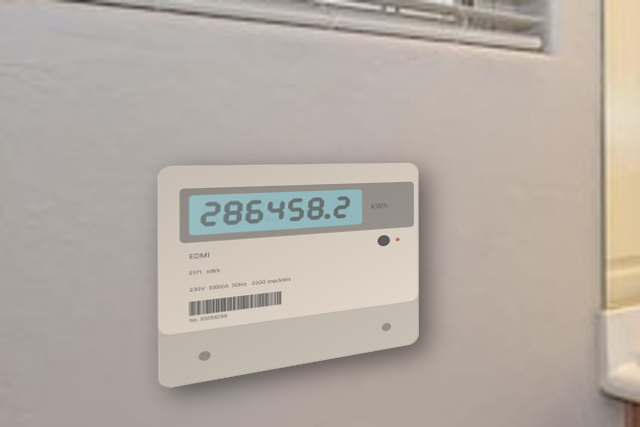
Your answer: 286458.2 kWh
